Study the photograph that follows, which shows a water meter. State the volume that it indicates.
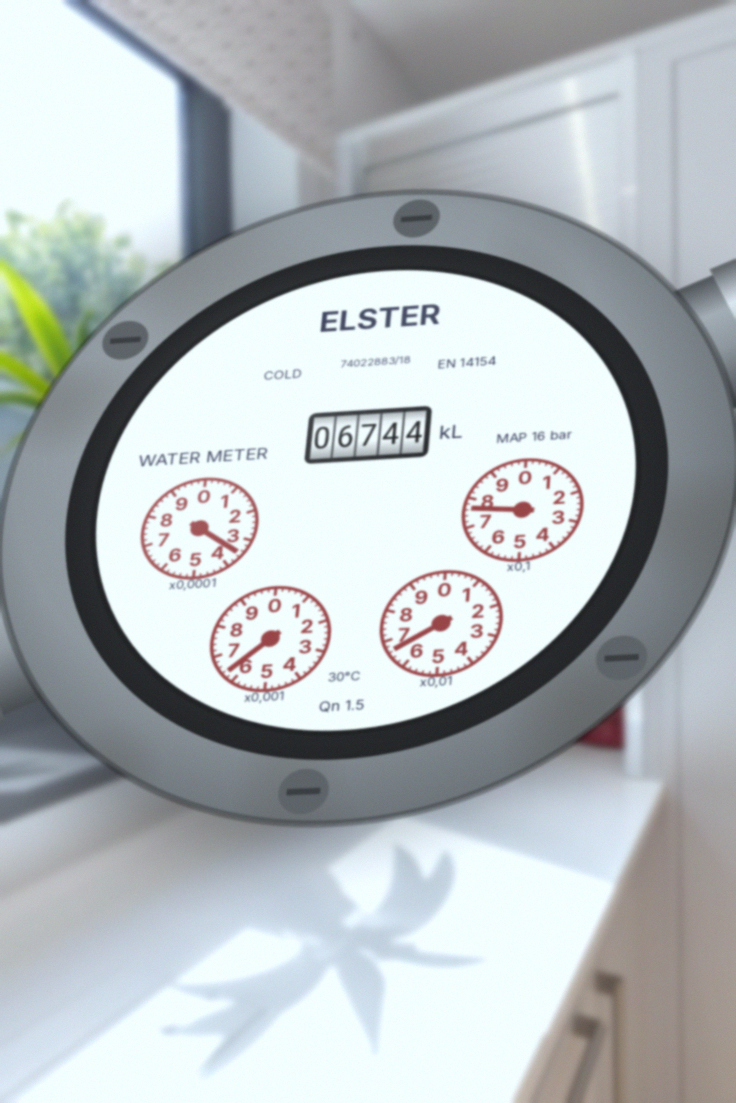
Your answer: 6744.7663 kL
